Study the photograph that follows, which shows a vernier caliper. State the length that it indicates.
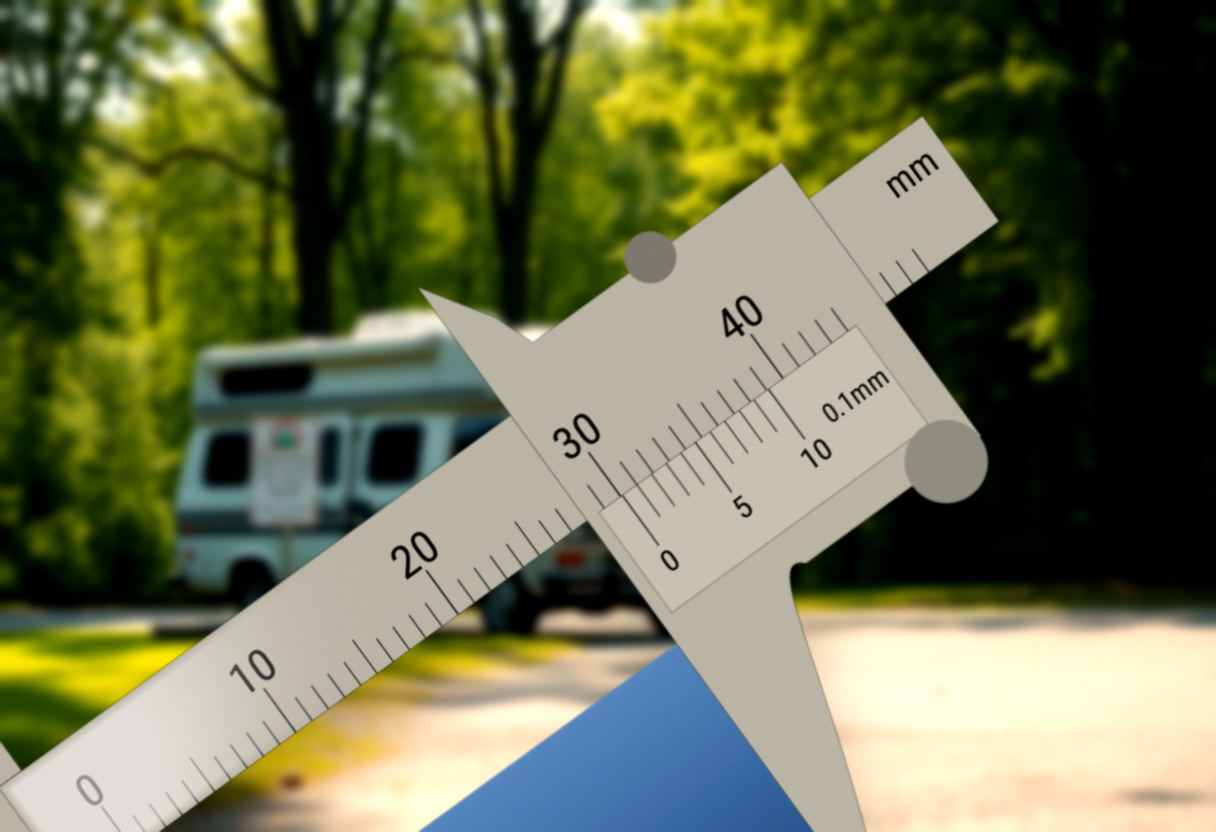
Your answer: 30.1 mm
